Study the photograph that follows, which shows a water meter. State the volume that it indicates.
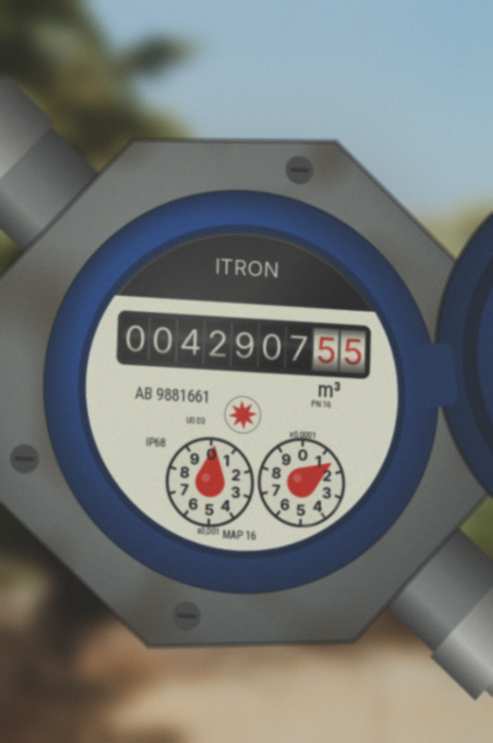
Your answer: 42907.5501 m³
